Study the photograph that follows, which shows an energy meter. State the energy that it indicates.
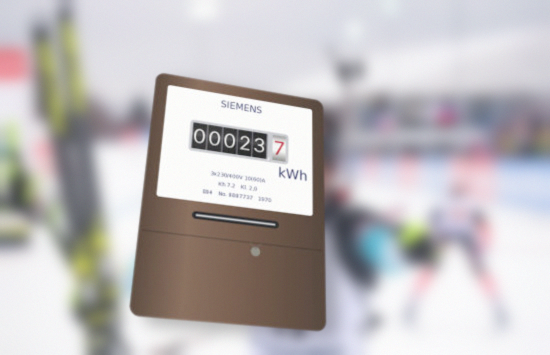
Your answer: 23.7 kWh
